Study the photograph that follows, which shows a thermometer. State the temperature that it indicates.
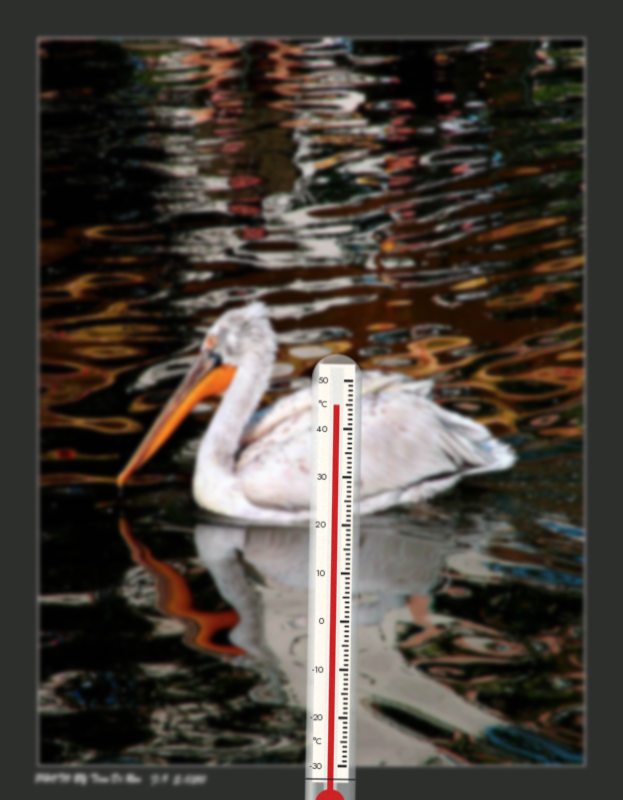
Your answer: 45 °C
